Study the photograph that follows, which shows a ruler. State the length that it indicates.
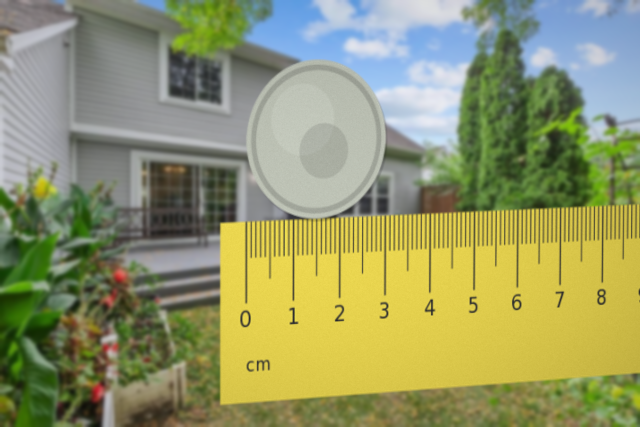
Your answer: 3 cm
